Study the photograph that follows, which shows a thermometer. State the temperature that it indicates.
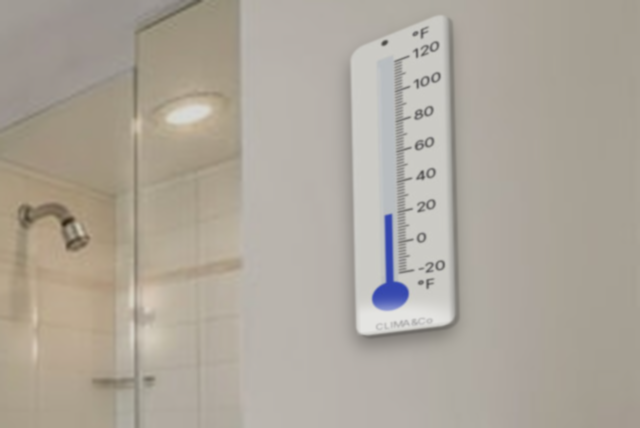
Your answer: 20 °F
